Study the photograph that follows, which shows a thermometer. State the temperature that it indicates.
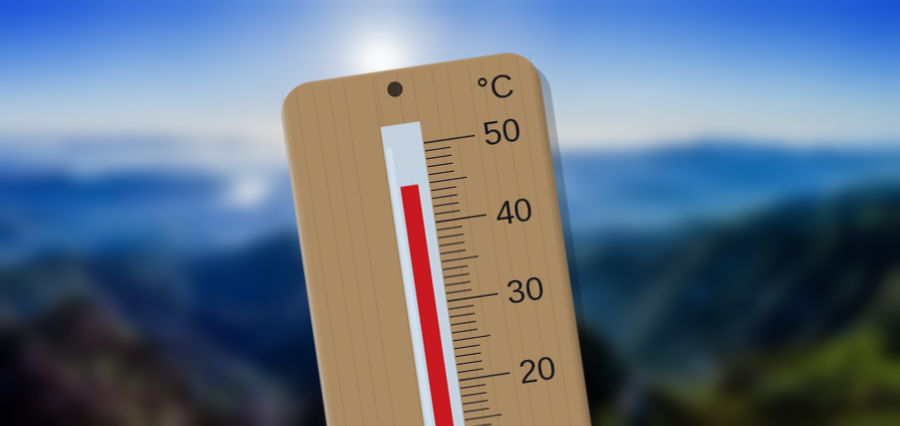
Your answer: 45 °C
